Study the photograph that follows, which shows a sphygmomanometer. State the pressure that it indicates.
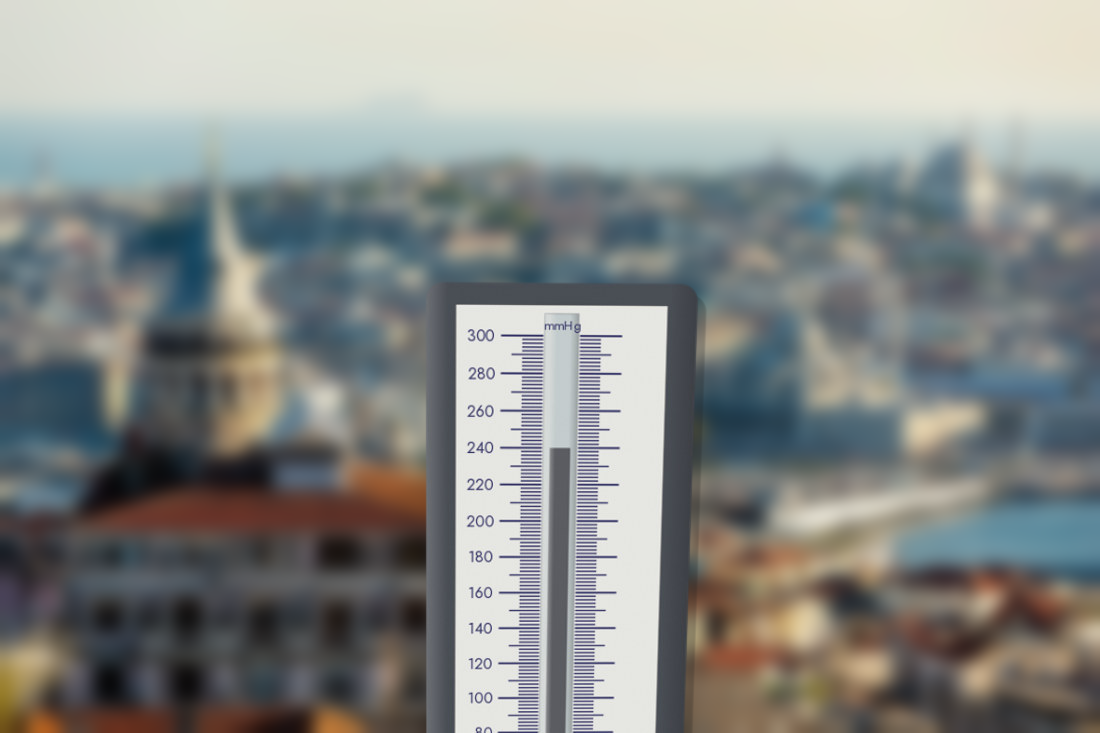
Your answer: 240 mmHg
